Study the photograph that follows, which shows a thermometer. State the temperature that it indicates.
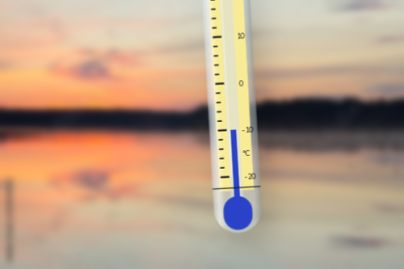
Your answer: -10 °C
